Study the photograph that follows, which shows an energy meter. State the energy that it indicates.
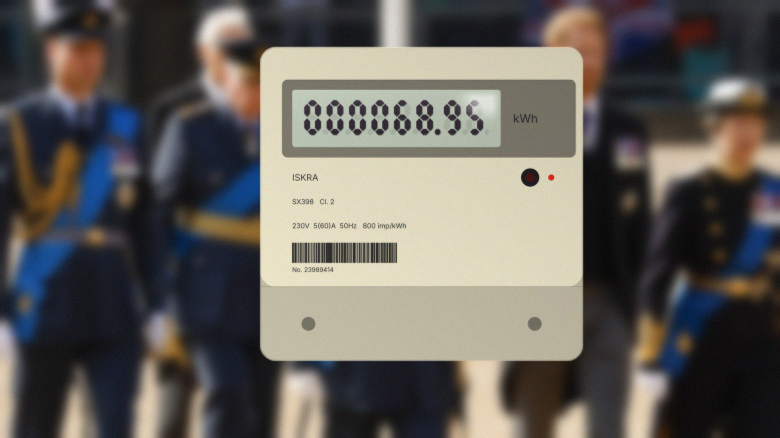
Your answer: 68.95 kWh
